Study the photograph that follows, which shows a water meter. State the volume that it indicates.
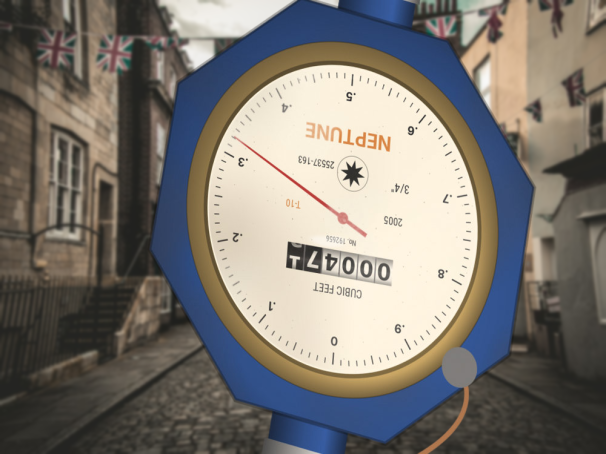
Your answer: 471.32 ft³
